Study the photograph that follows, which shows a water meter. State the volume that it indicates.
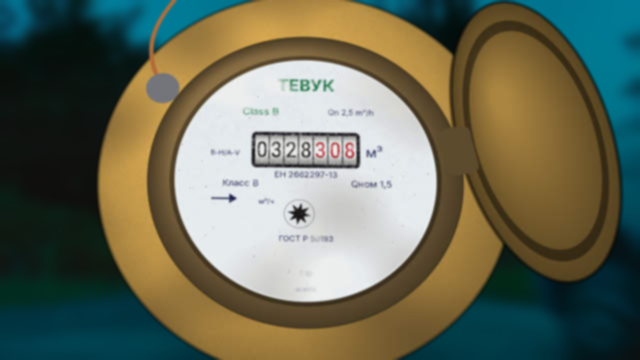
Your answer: 328.308 m³
